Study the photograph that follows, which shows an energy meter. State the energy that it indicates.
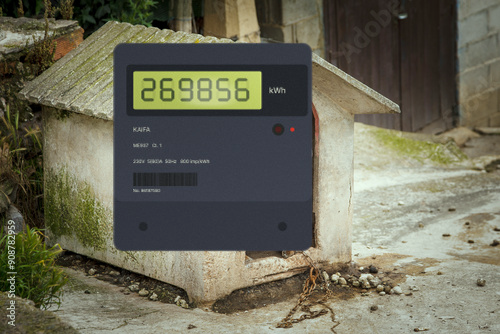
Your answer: 269856 kWh
